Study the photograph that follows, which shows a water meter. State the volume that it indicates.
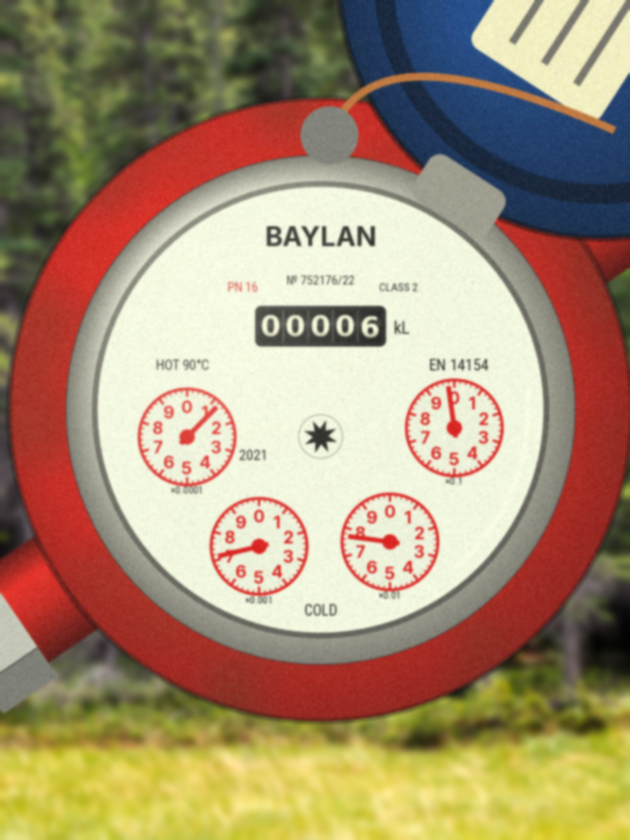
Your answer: 5.9771 kL
